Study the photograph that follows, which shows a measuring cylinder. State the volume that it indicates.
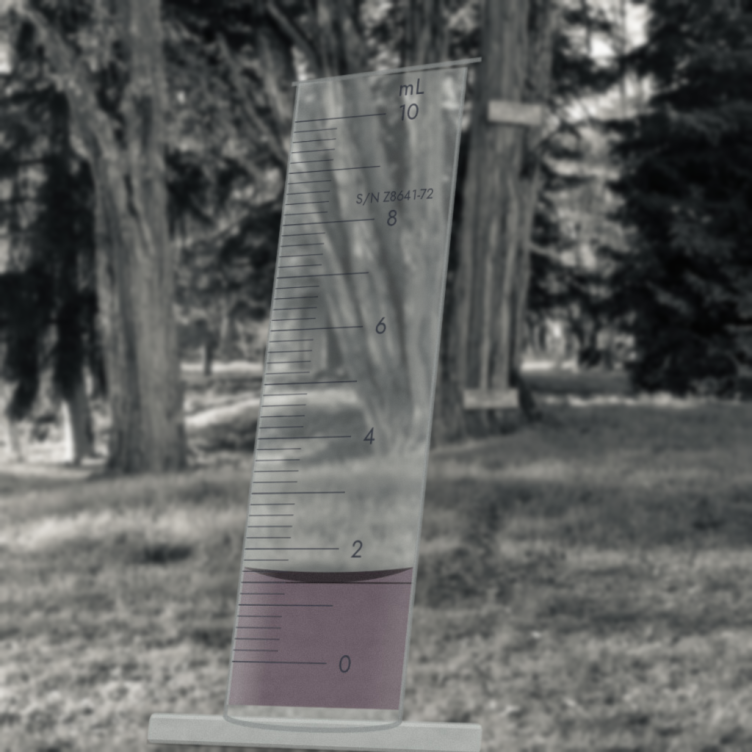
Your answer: 1.4 mL
